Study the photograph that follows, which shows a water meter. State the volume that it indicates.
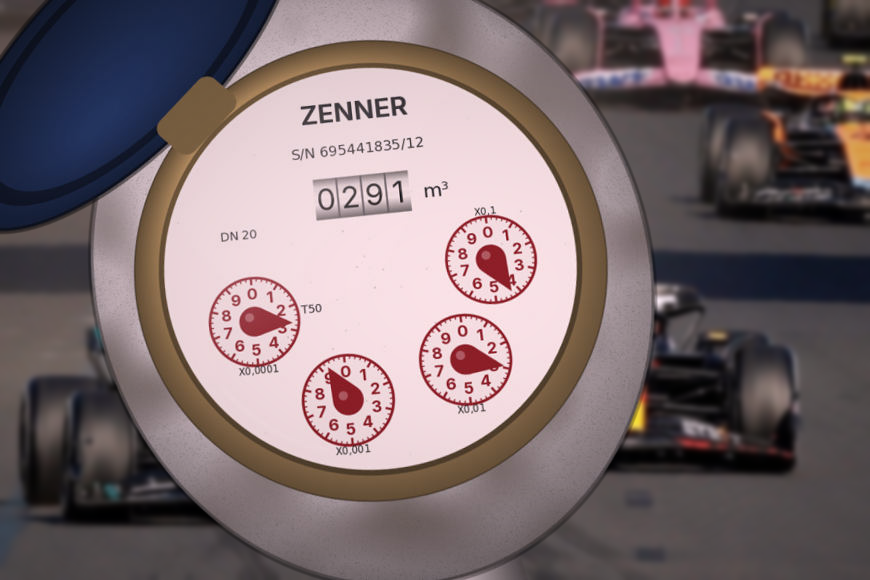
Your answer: 291.4292 m³
